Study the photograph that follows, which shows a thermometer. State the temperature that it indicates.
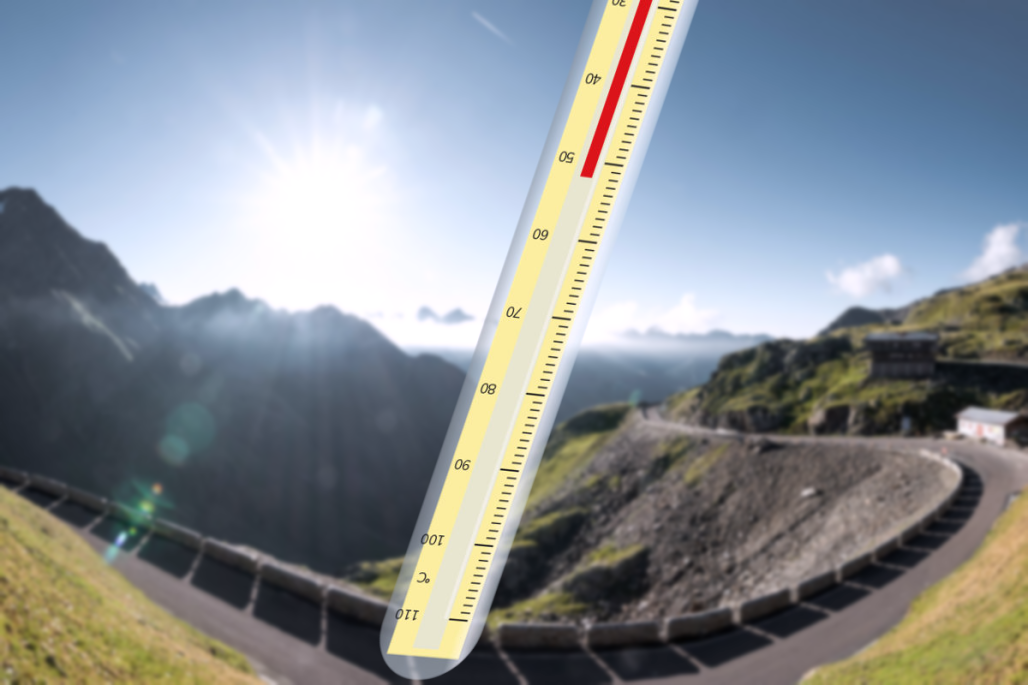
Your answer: 52 °C
